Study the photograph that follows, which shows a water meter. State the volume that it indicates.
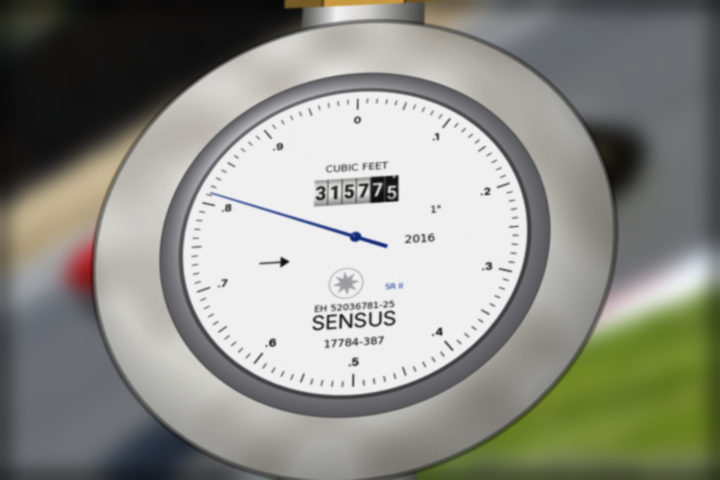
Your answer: 315774.81 ft³
